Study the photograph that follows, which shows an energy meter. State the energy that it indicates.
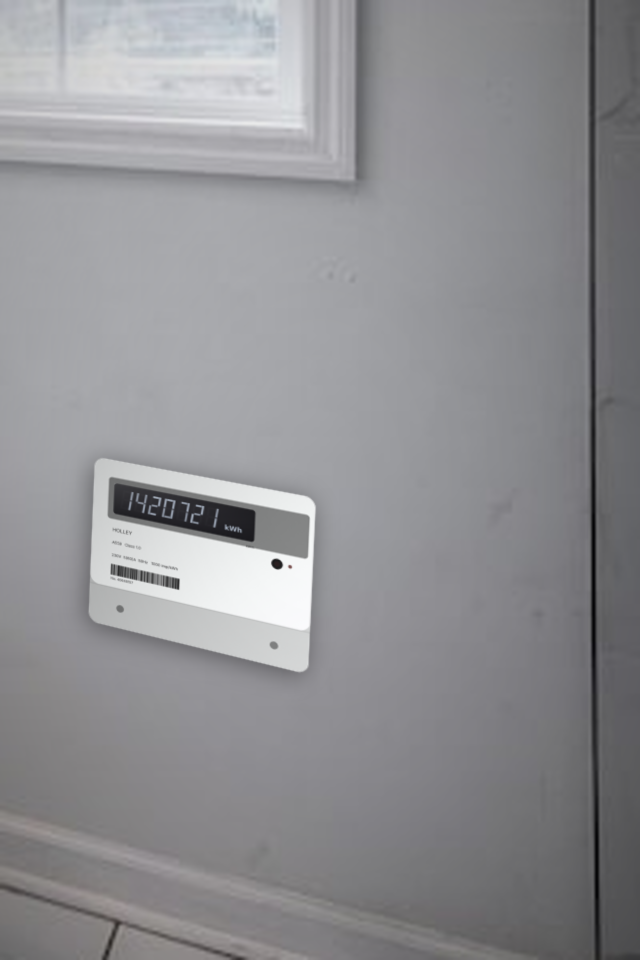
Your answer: 1420721 kWh
